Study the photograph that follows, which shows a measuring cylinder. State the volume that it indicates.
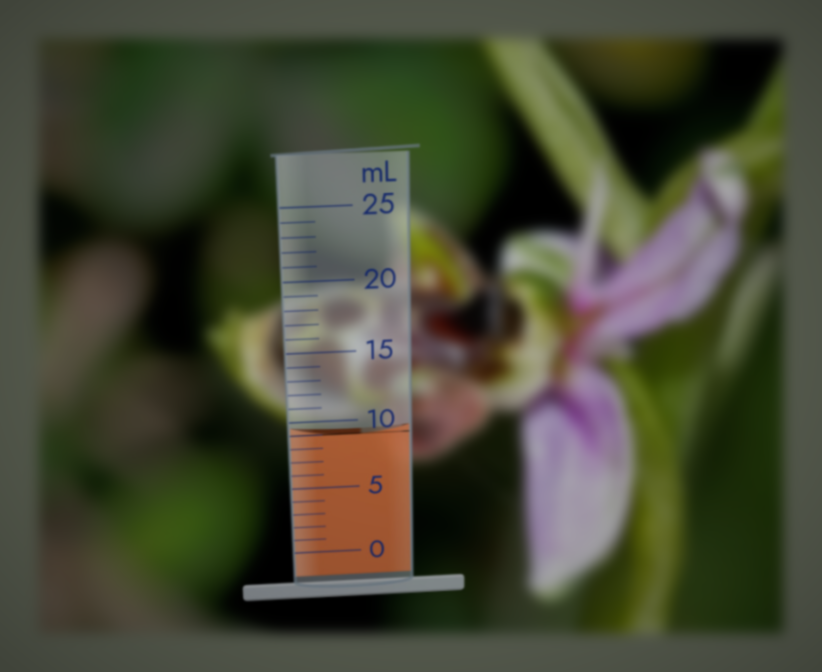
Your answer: 9 mL
